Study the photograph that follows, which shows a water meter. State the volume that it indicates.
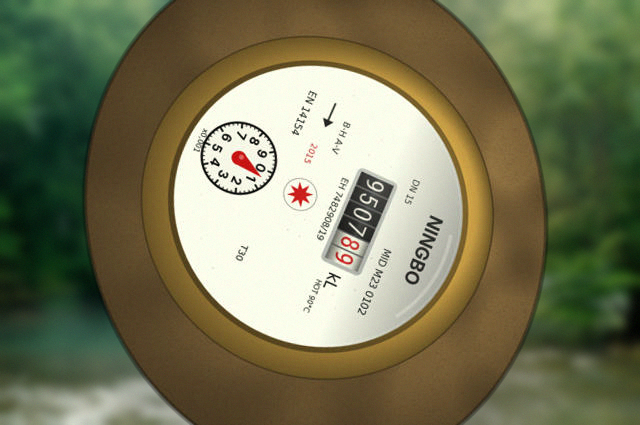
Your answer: 9507.890 kL
